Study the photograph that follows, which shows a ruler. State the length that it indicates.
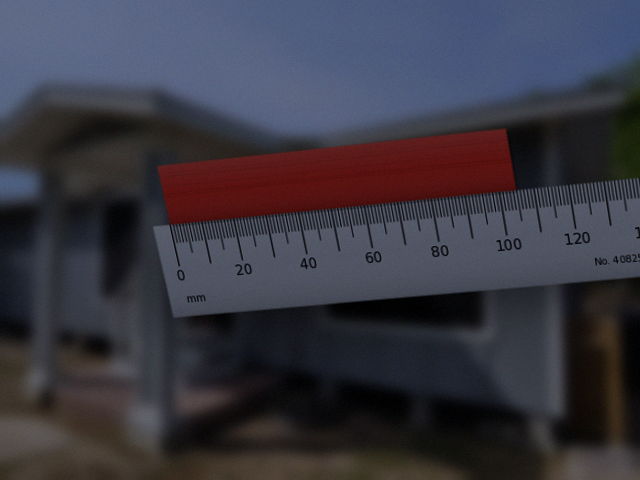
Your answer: 105 mm
